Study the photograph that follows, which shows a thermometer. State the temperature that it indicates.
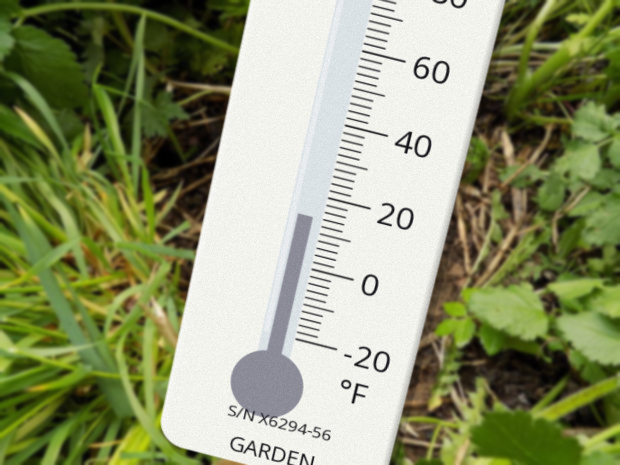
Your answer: 14 °F
